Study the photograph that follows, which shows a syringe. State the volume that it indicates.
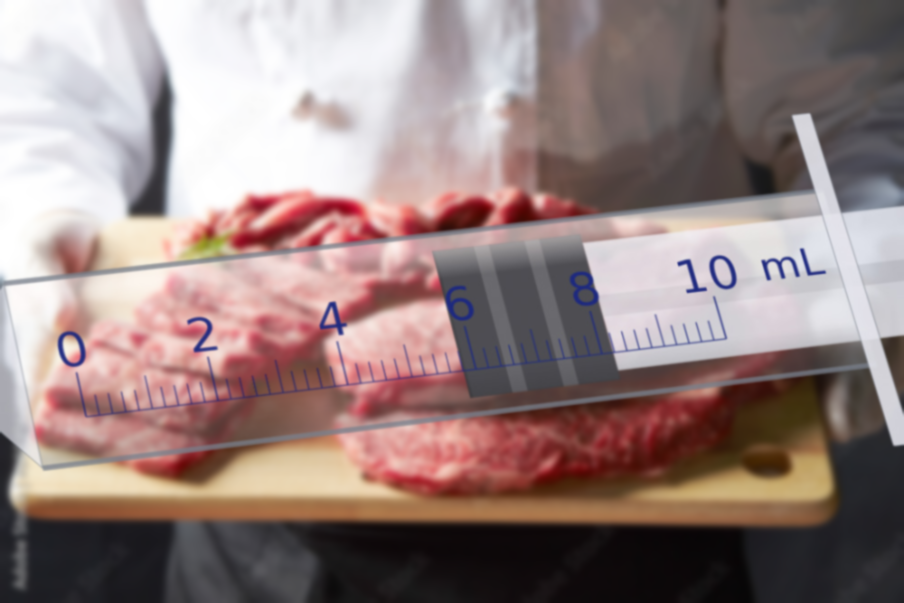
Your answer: 5.8 mL
